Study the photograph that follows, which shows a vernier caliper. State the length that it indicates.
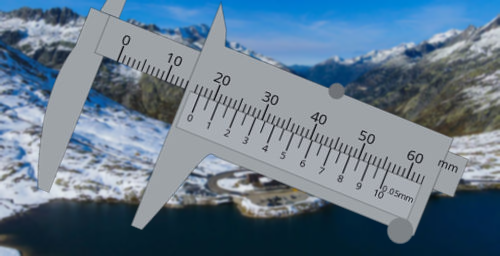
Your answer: 17.0 mm
